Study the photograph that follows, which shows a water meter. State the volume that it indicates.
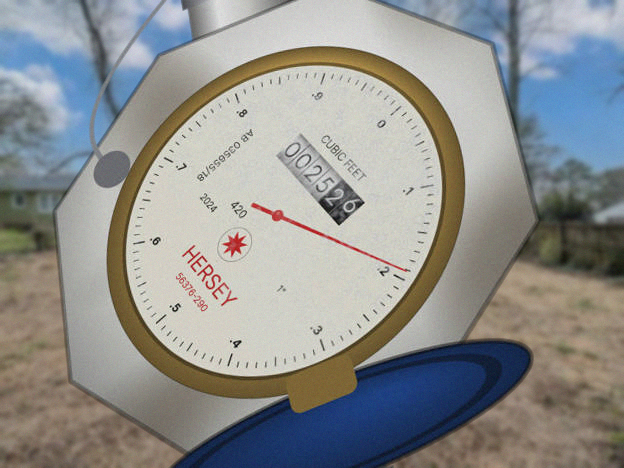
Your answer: 2526.19 ft³
